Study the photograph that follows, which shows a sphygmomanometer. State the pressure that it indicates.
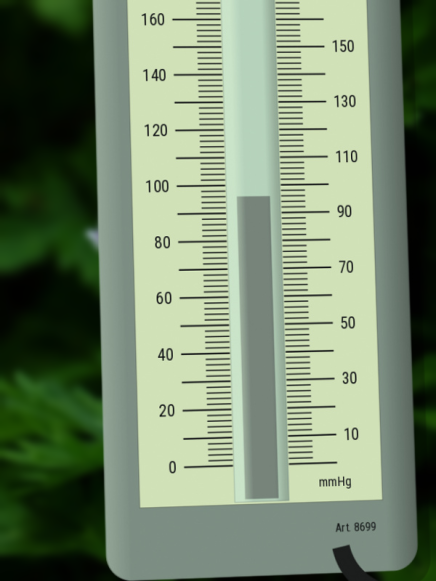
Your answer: 96 mmHg
